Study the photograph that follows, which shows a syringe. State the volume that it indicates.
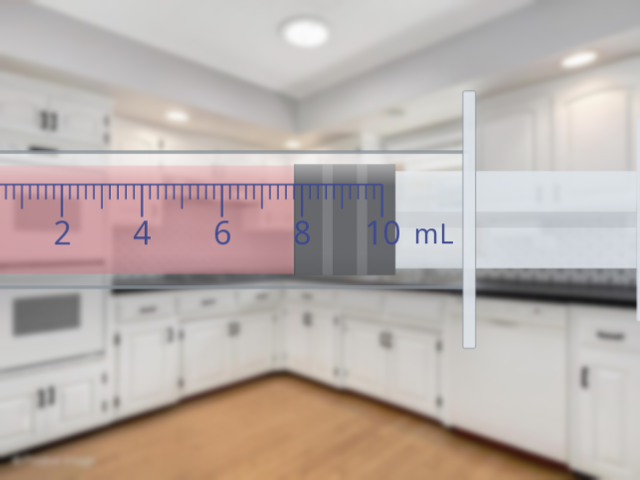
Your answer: 7.8 mL
